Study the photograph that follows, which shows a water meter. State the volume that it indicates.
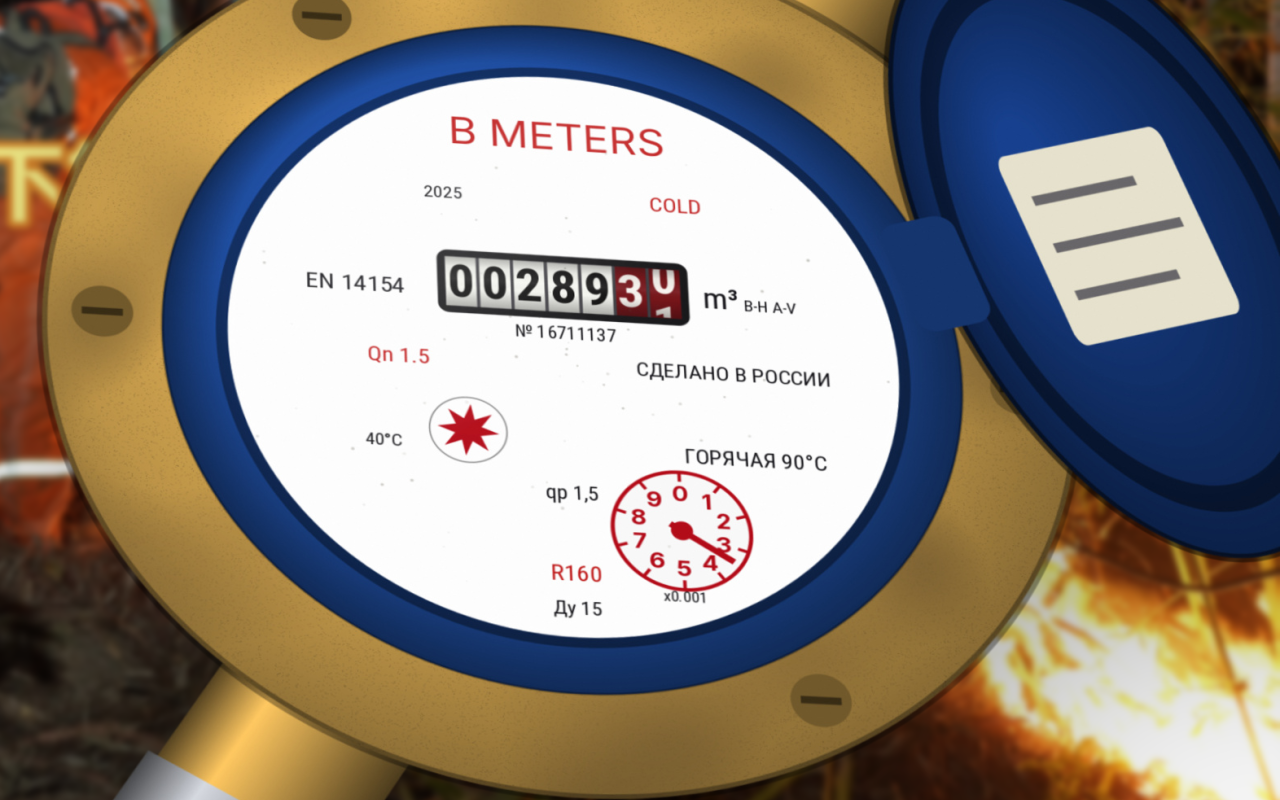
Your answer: 289.303 m³
